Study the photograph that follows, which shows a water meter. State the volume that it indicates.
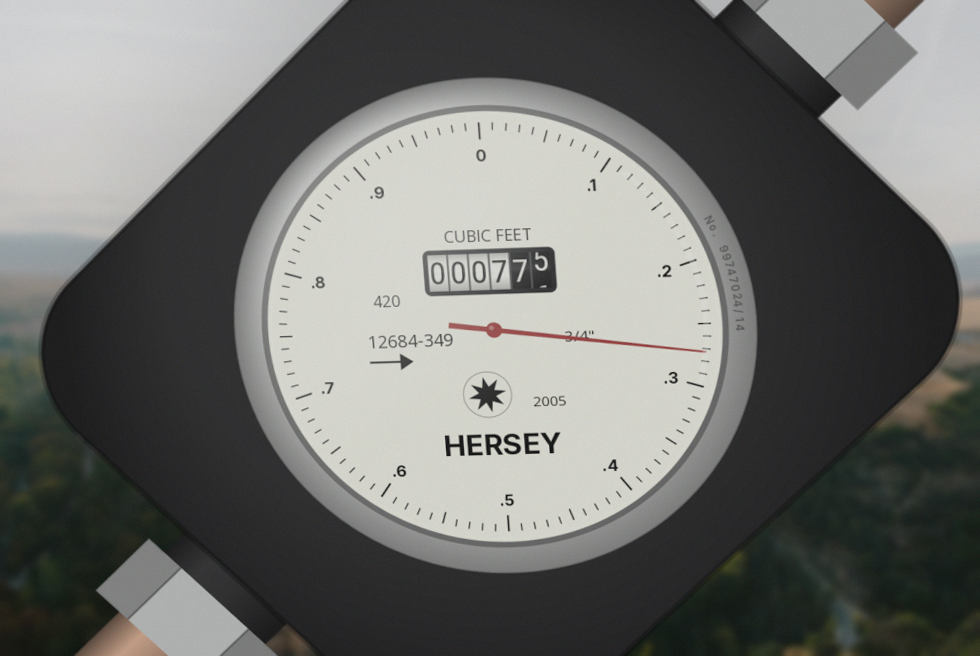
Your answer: 775.27 ft³
